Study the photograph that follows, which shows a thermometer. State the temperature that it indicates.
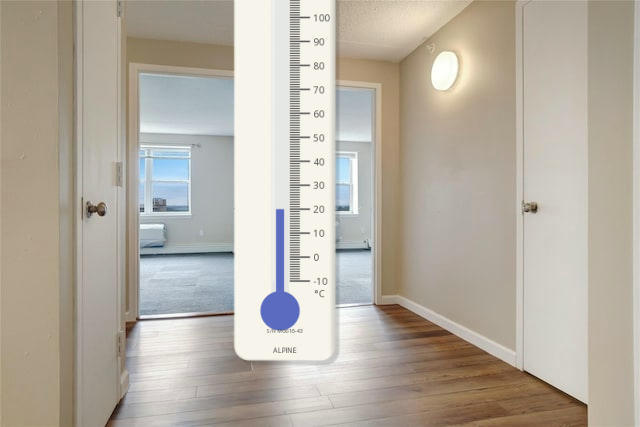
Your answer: 20 °C
